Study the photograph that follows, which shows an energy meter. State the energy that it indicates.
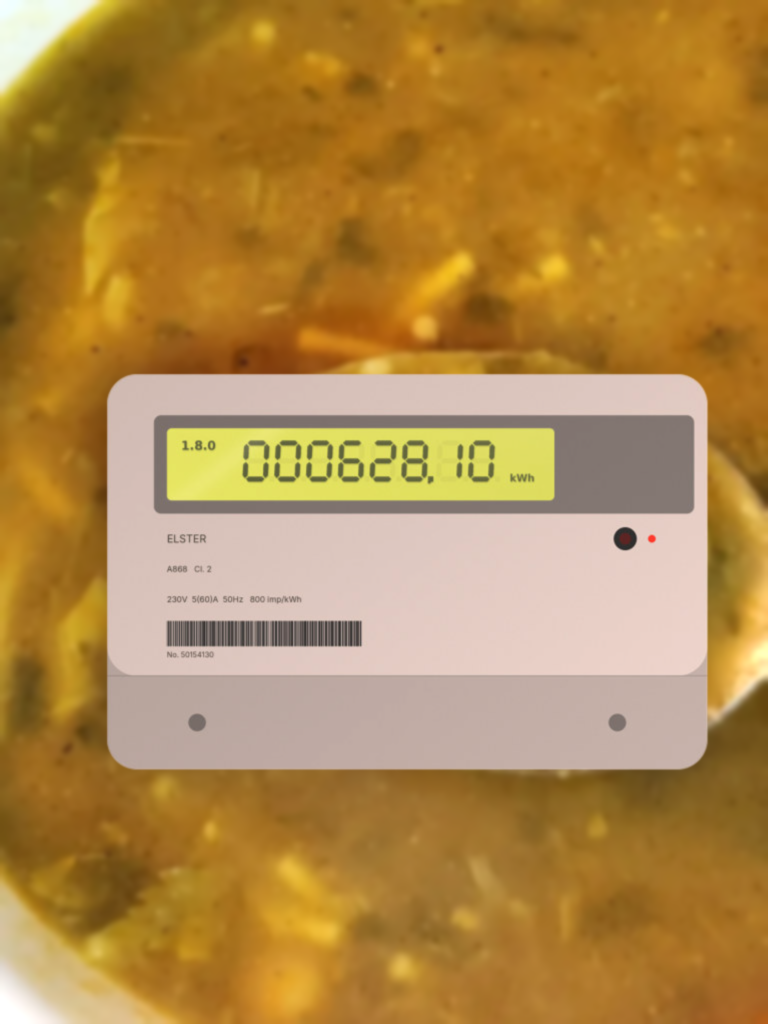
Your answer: 628.10 kWh
